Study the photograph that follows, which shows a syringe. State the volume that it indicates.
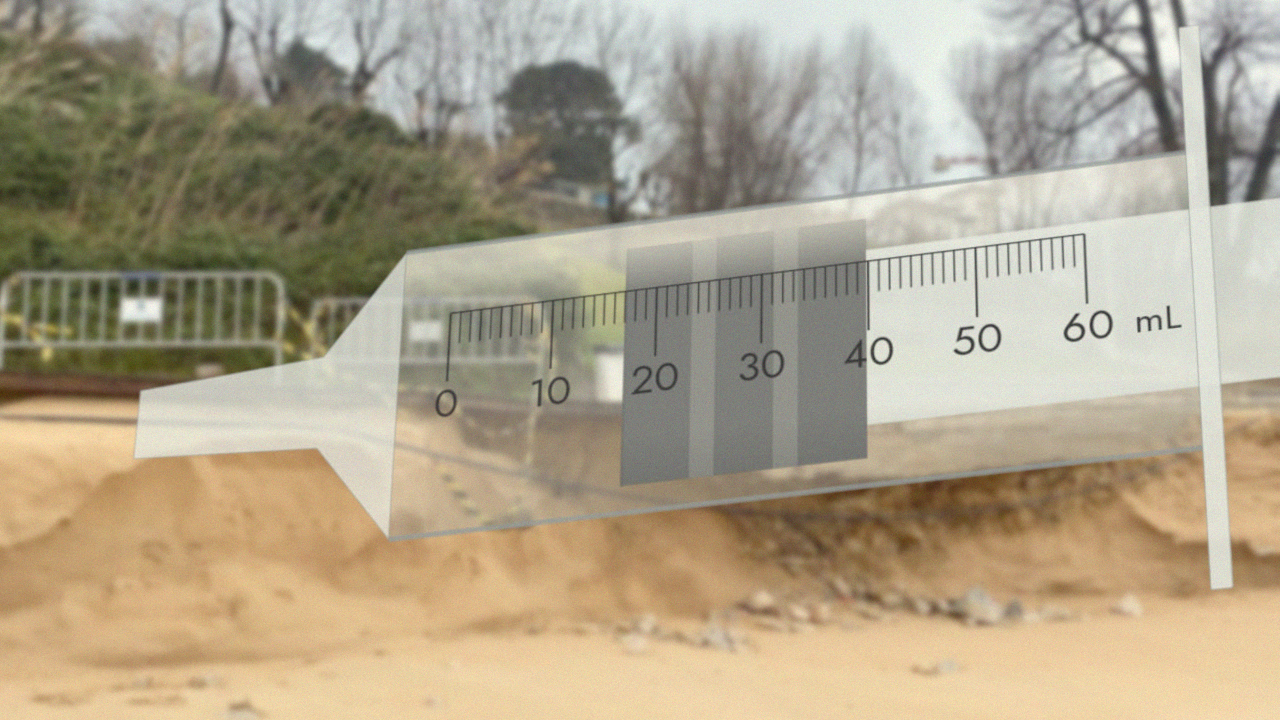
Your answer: 17 mL
